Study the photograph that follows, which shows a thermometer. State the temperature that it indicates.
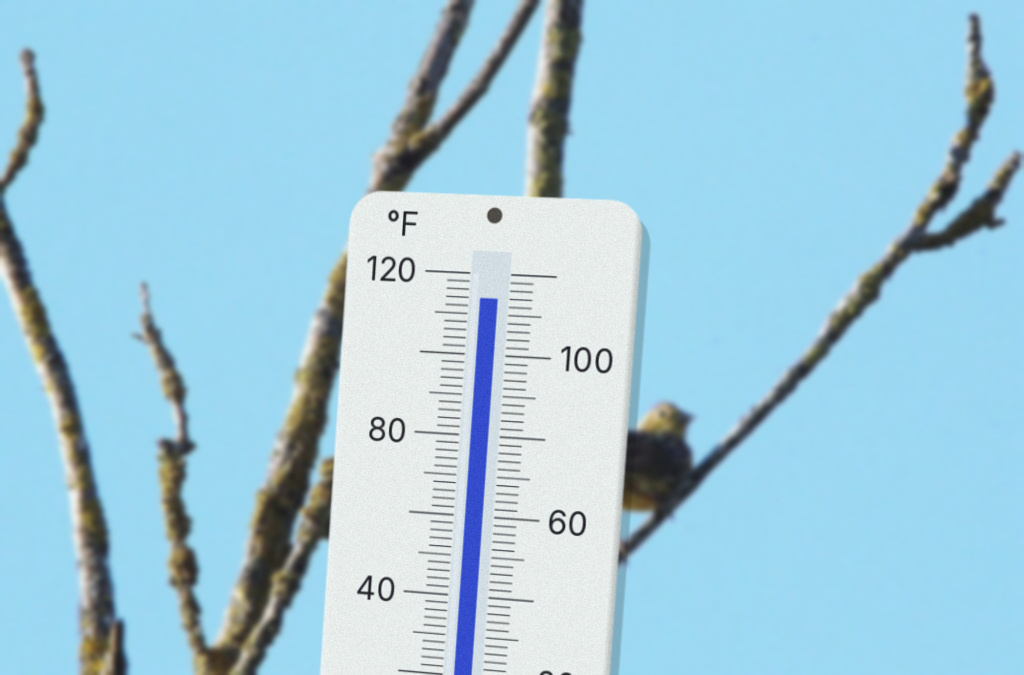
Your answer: 114 °F
